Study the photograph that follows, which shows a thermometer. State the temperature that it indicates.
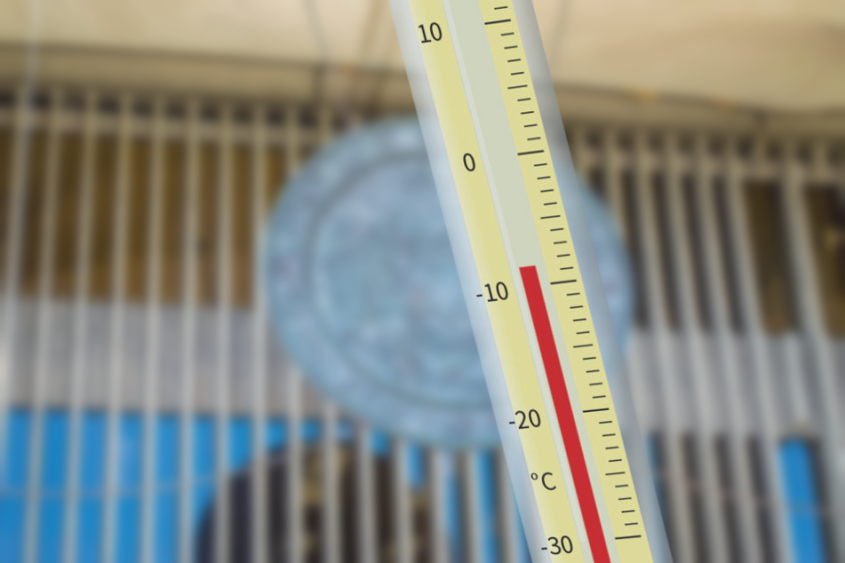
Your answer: -8.5 °C
